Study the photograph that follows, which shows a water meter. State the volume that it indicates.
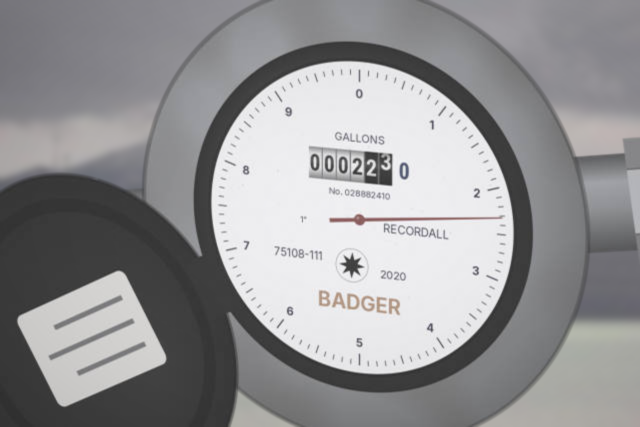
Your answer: 2232.3 gal
